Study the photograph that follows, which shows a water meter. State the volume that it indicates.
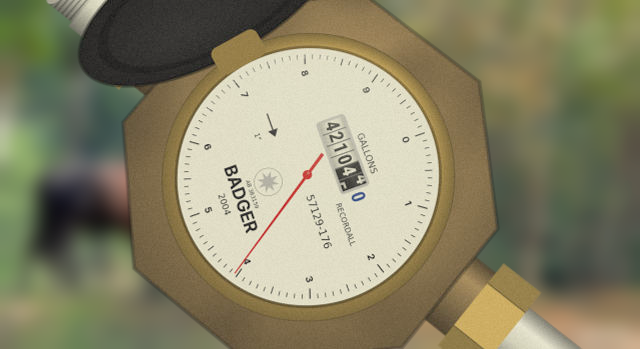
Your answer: 4210444.0 gal
